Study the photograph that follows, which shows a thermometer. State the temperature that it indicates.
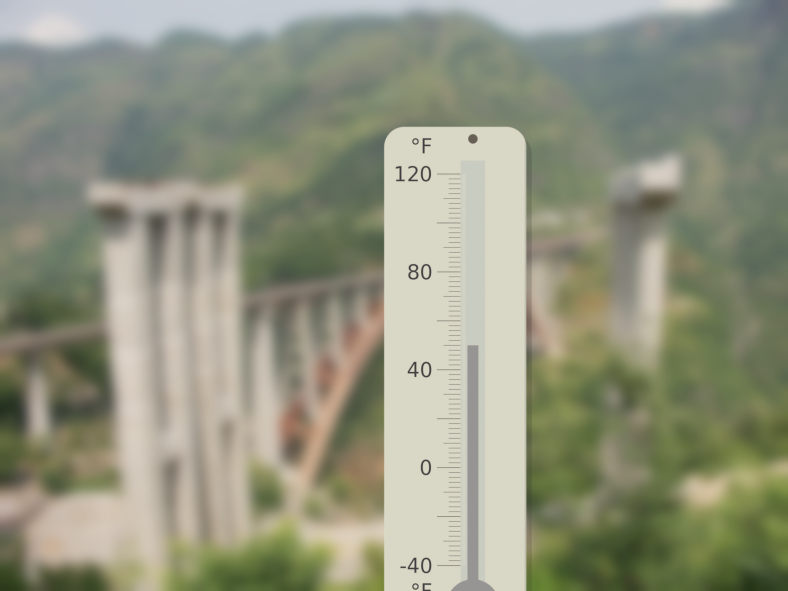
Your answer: 50 °F
